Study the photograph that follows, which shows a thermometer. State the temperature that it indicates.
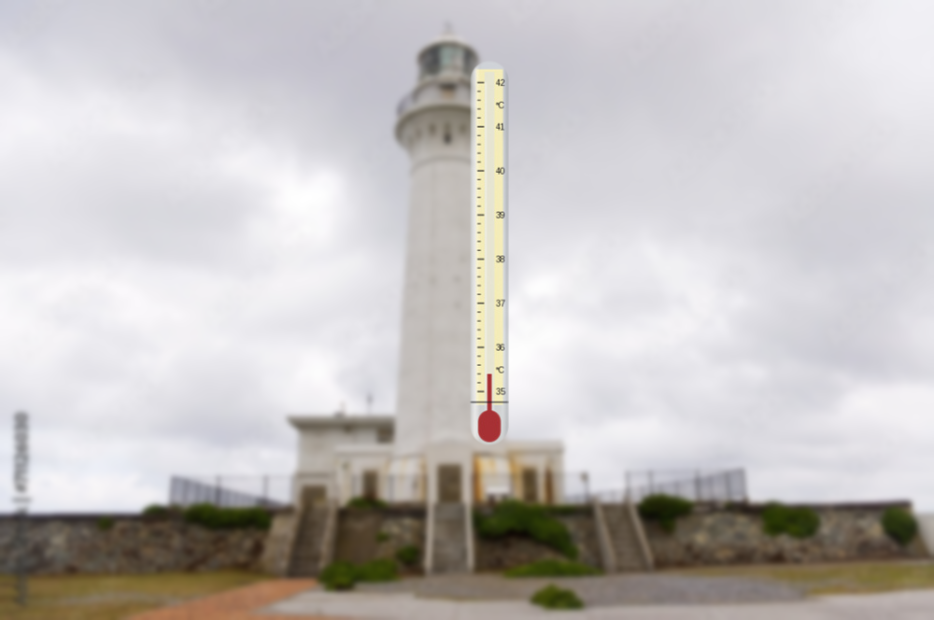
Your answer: 35.4 °C
